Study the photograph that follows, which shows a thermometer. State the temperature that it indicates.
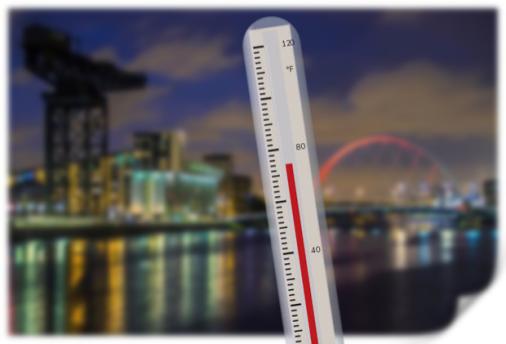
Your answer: 74 °F
